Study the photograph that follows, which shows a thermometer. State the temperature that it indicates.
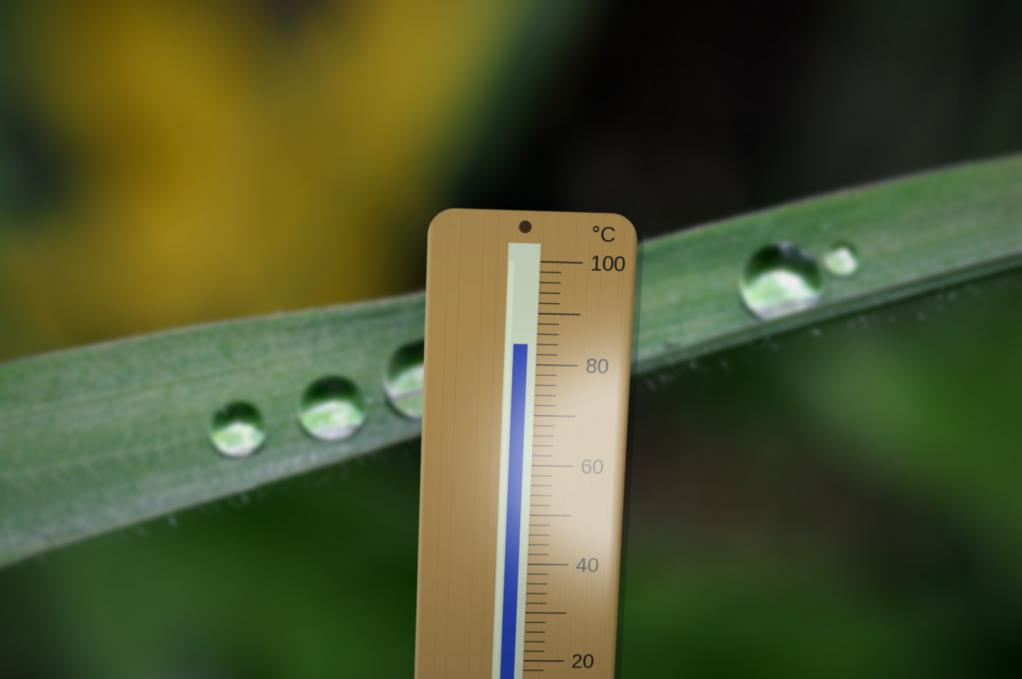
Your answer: 84 °C
